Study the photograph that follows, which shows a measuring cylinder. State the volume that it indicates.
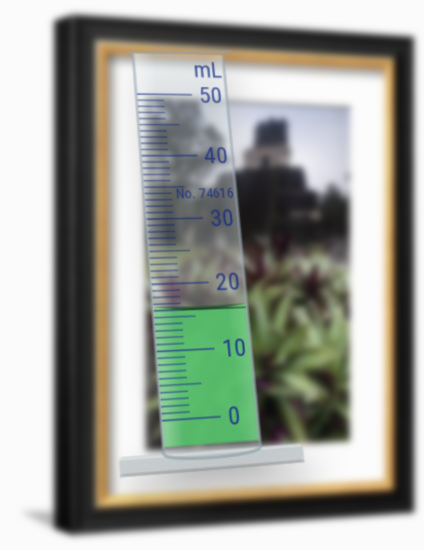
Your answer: 16 mL
